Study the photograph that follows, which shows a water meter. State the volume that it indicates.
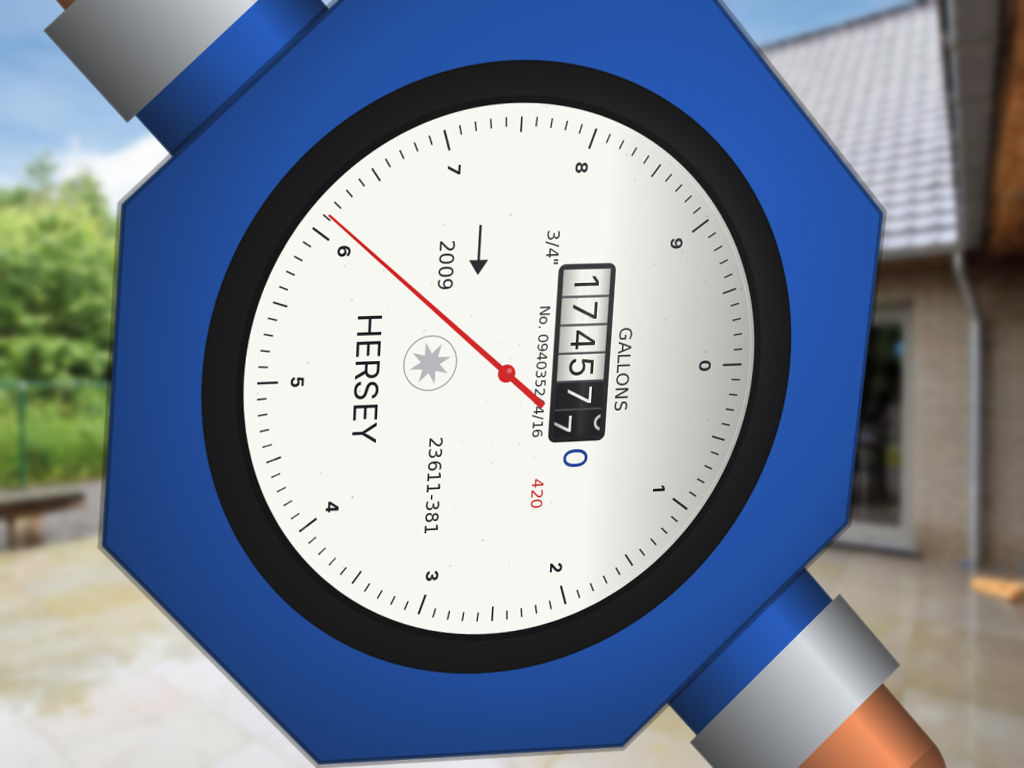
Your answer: 1745766.1 gal
